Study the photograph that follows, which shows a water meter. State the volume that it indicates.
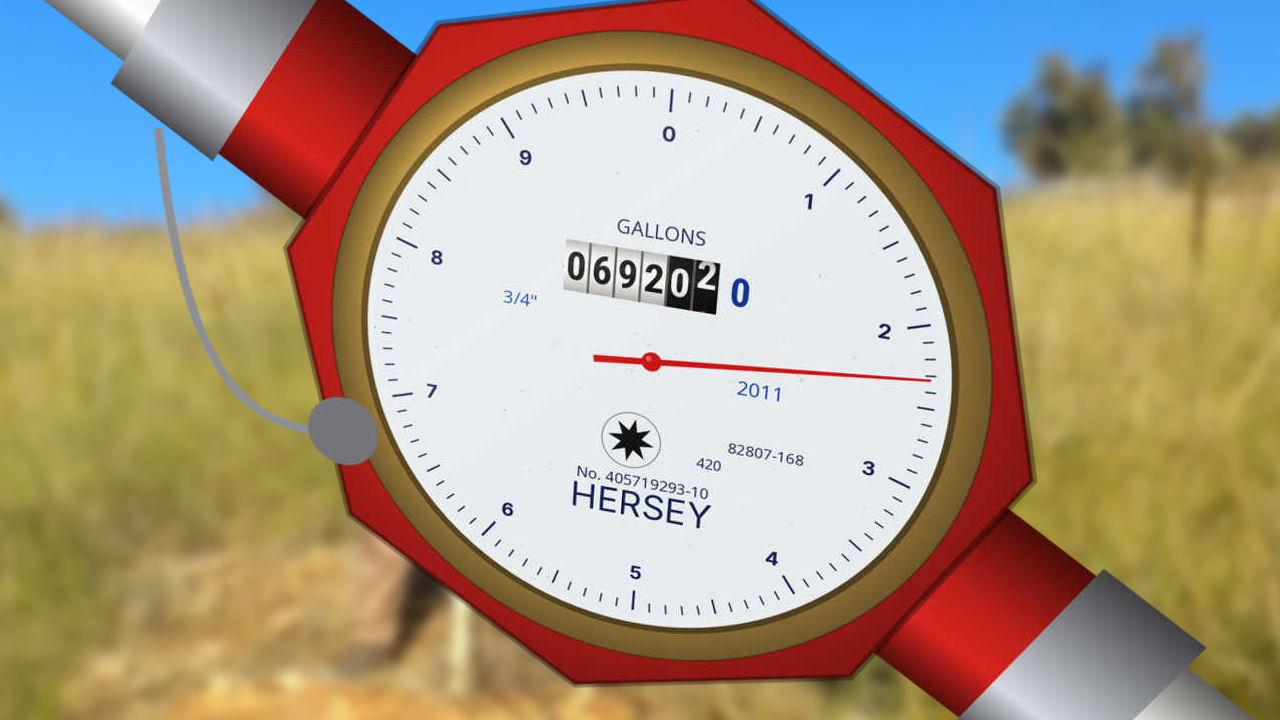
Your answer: 692022.3 gal
